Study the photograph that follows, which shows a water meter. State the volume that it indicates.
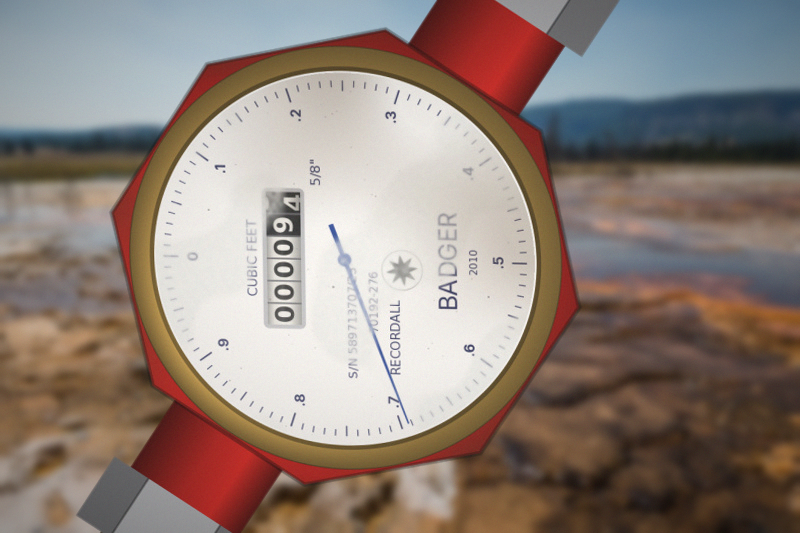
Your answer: 93.69 ft³
